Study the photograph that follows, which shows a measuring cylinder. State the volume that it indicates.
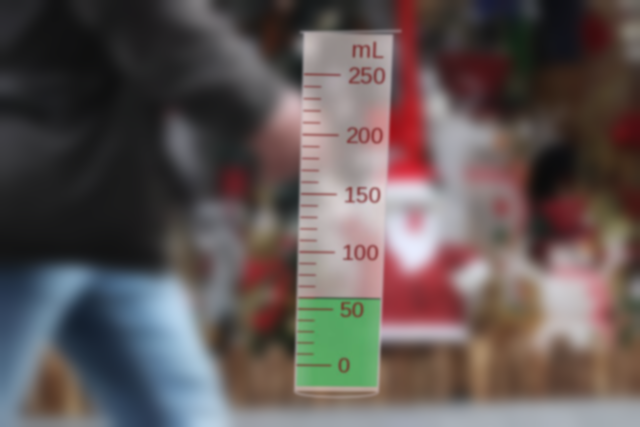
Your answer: 60 mL
